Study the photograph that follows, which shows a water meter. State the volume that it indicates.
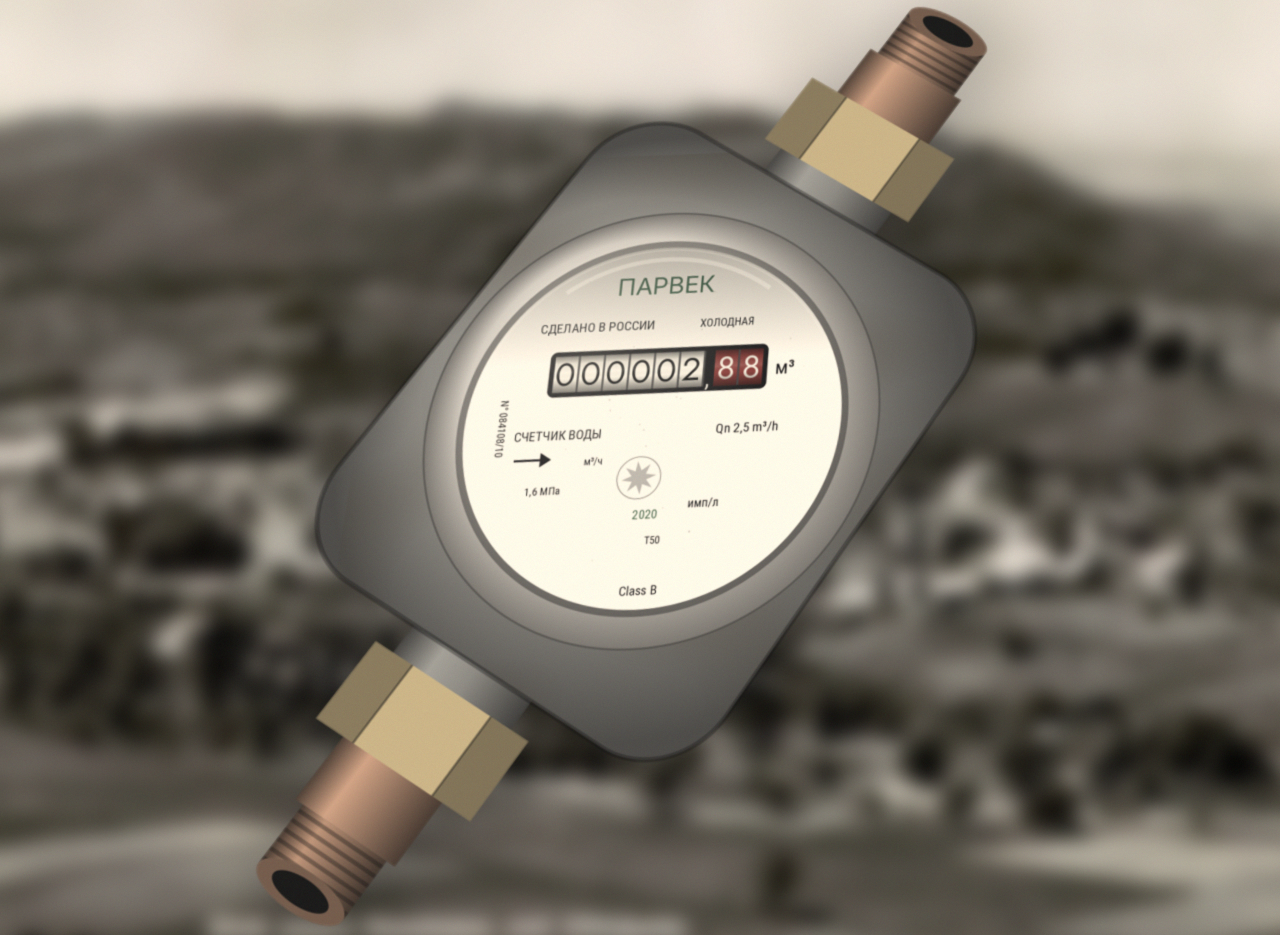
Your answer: 2.88 m³
